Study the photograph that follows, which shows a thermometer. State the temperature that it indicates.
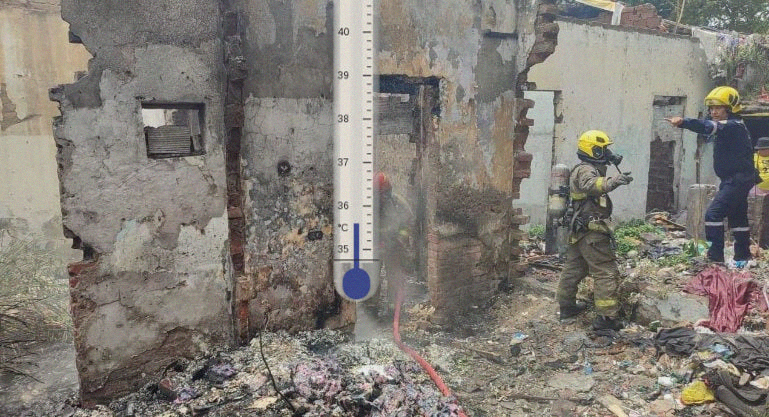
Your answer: 35.6 °C
